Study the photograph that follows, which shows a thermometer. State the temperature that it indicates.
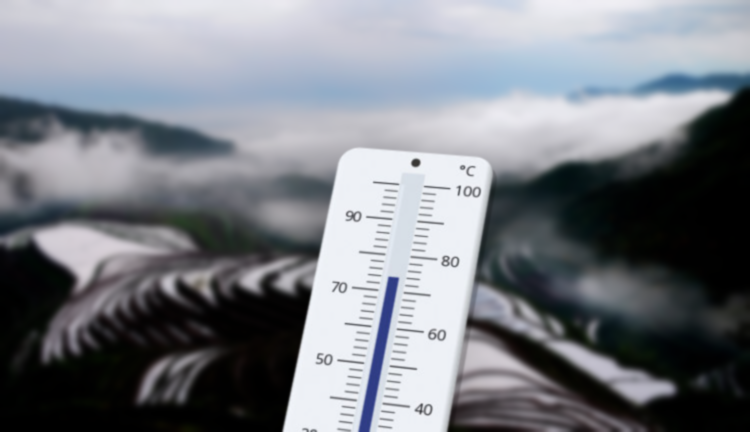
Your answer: 74 °C
